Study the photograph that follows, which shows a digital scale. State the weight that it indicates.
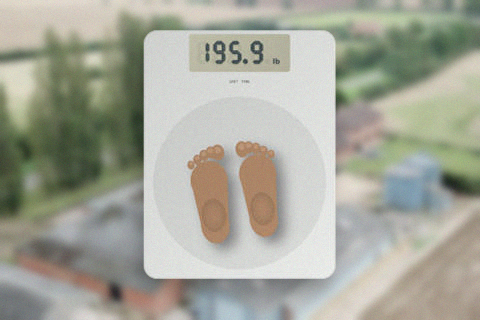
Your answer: 195.9 lb
